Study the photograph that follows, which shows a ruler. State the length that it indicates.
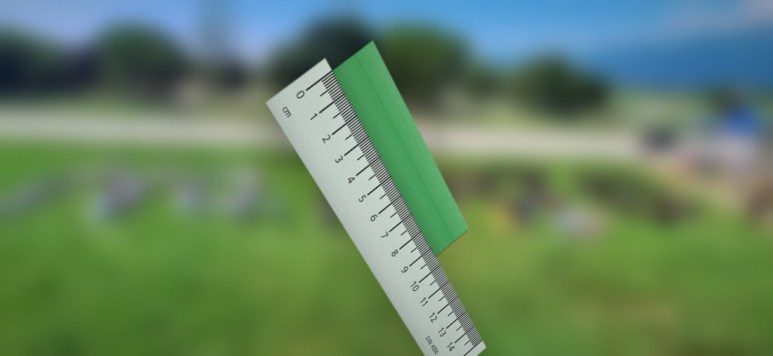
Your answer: 9.5 cm
